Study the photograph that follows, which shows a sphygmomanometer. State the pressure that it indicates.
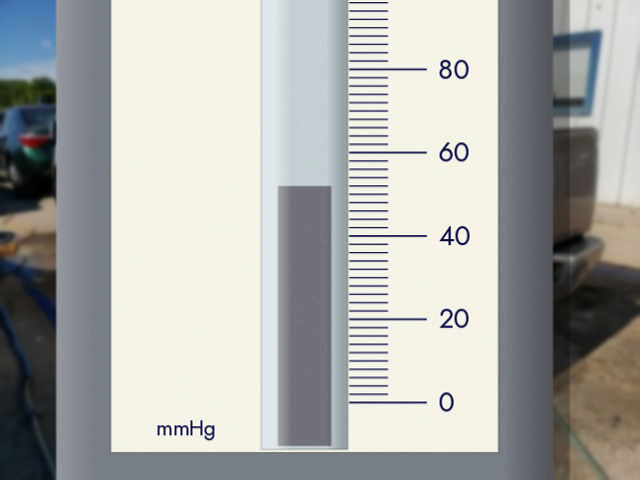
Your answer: 52 mmHg
